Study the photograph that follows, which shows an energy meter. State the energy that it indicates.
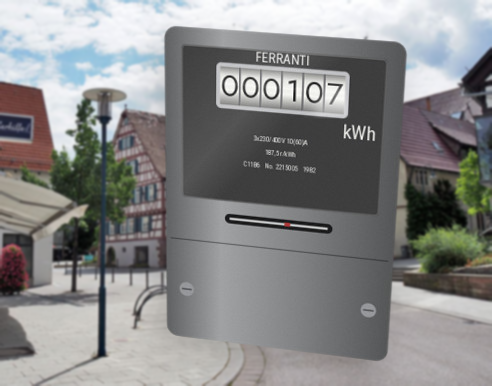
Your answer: 107 kWh
